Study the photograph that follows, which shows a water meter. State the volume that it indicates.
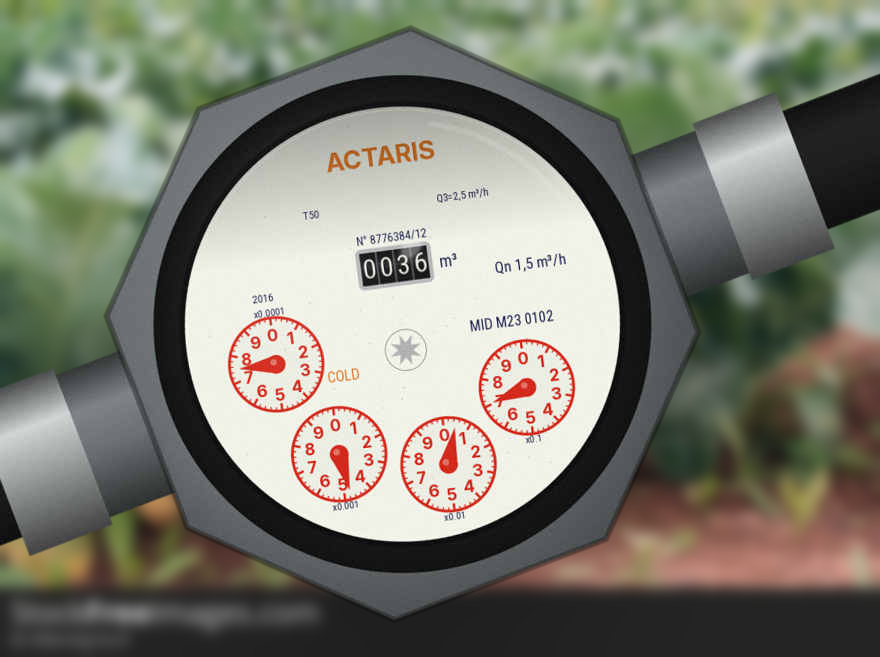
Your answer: 36.7047 m³
